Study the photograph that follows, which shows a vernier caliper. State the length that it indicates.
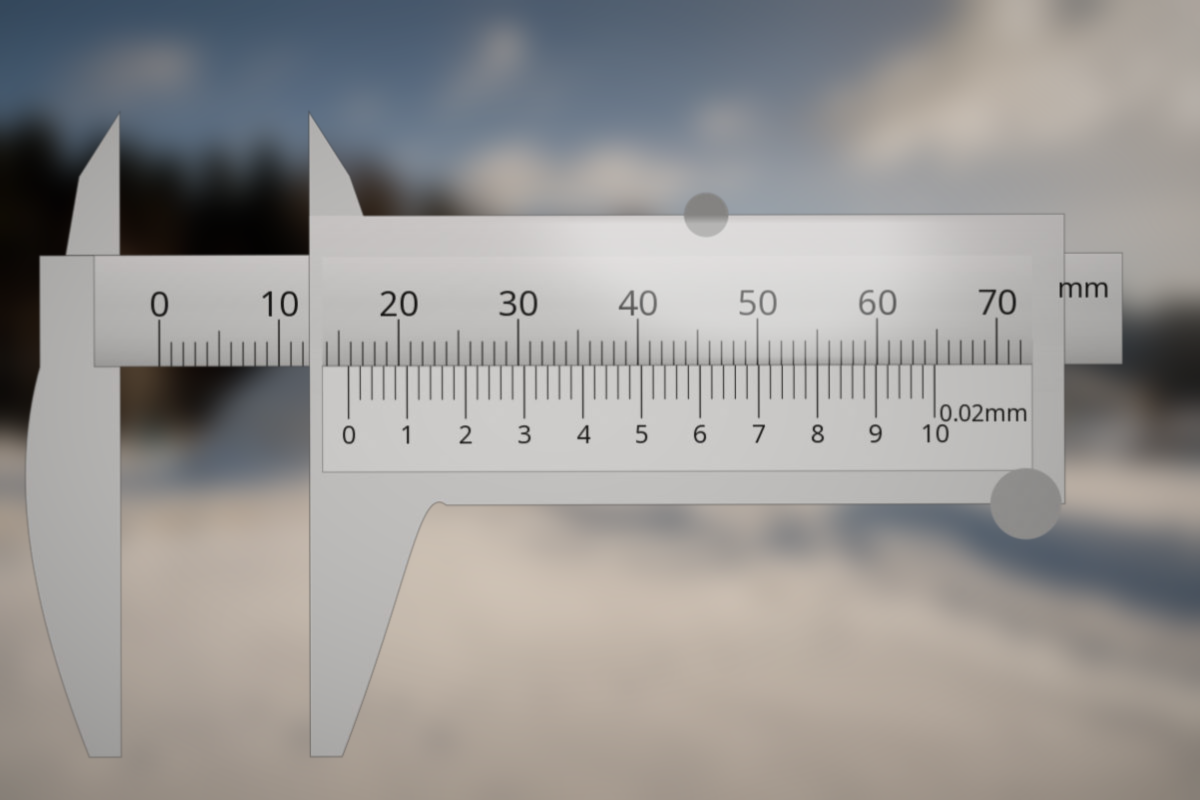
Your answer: 15.8 mm
